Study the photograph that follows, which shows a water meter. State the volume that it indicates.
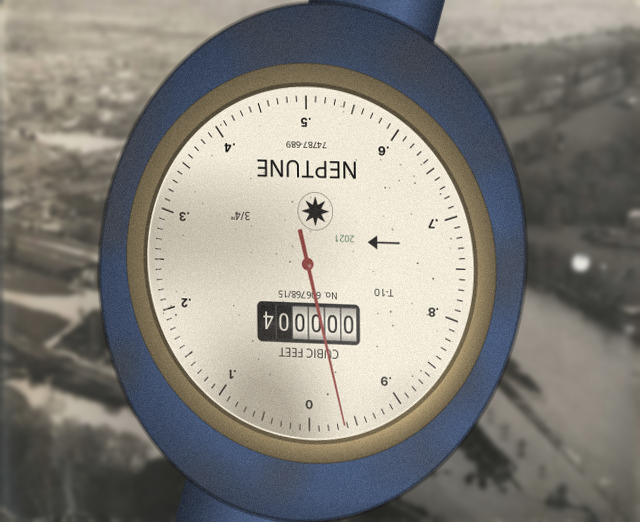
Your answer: 3.96 ft³
